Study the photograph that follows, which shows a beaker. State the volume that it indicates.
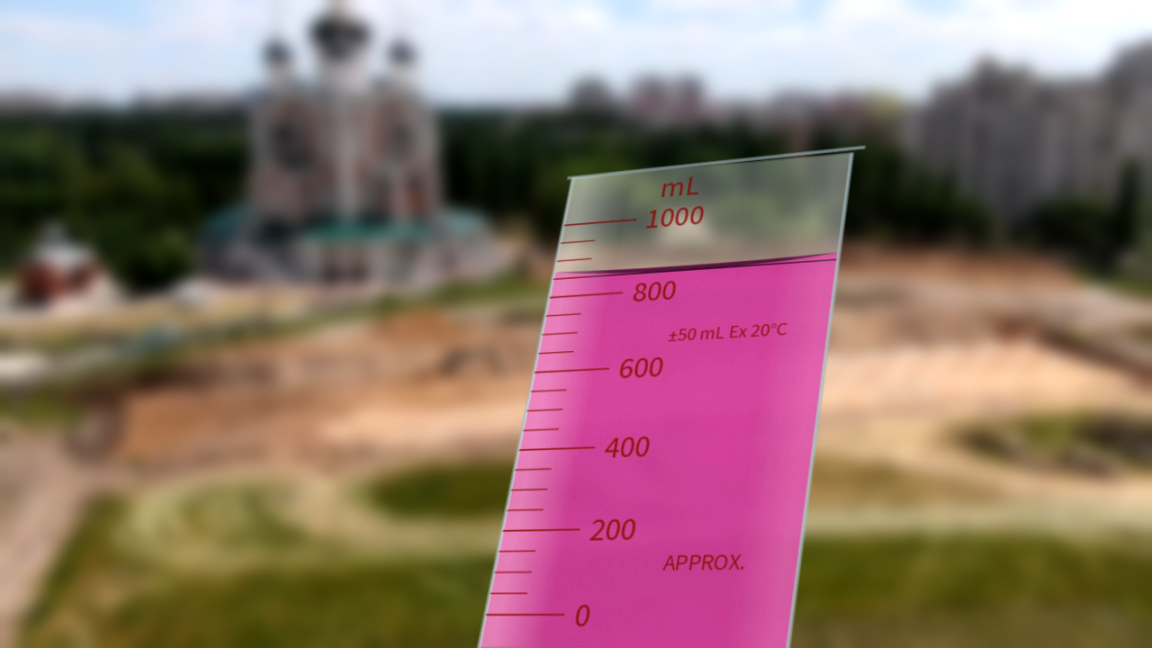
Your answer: 850 mL
